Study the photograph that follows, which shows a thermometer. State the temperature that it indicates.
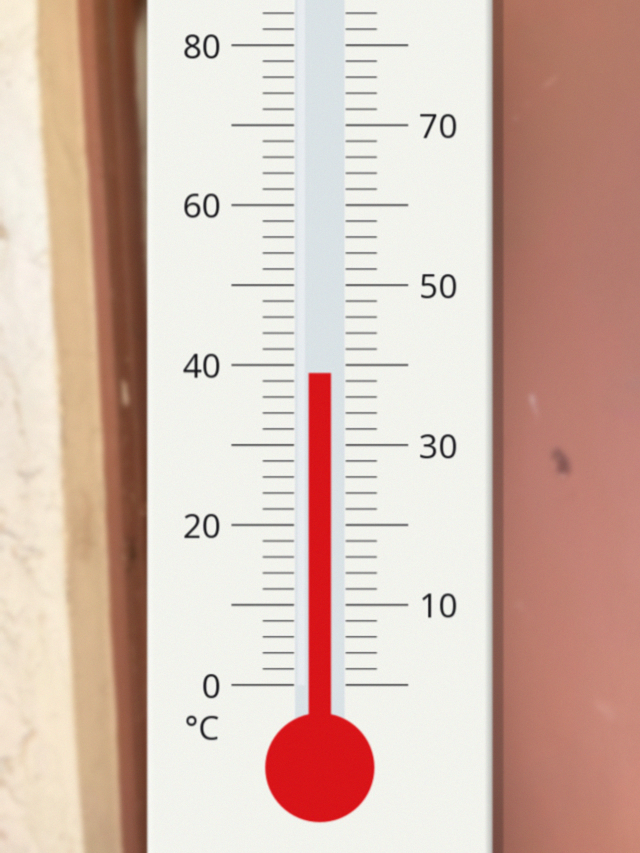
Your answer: 39 °C
